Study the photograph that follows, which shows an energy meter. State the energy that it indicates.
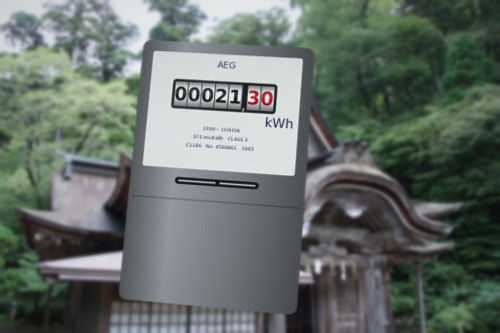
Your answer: 21.30 kWh
